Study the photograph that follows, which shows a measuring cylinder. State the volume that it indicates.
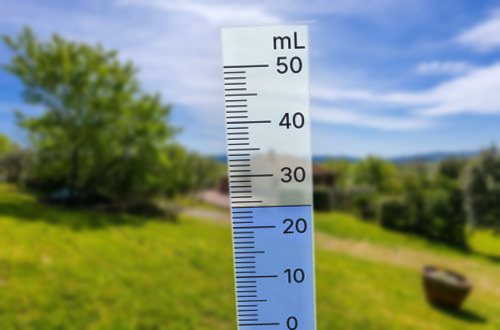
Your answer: 24 mL
